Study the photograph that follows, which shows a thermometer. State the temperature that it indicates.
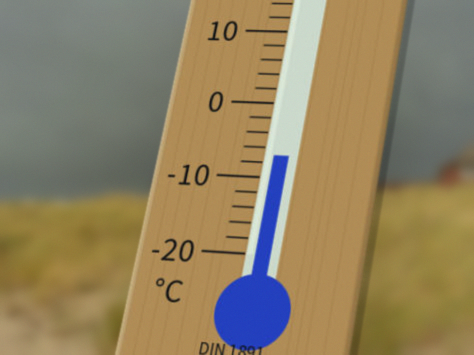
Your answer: -7 °C
